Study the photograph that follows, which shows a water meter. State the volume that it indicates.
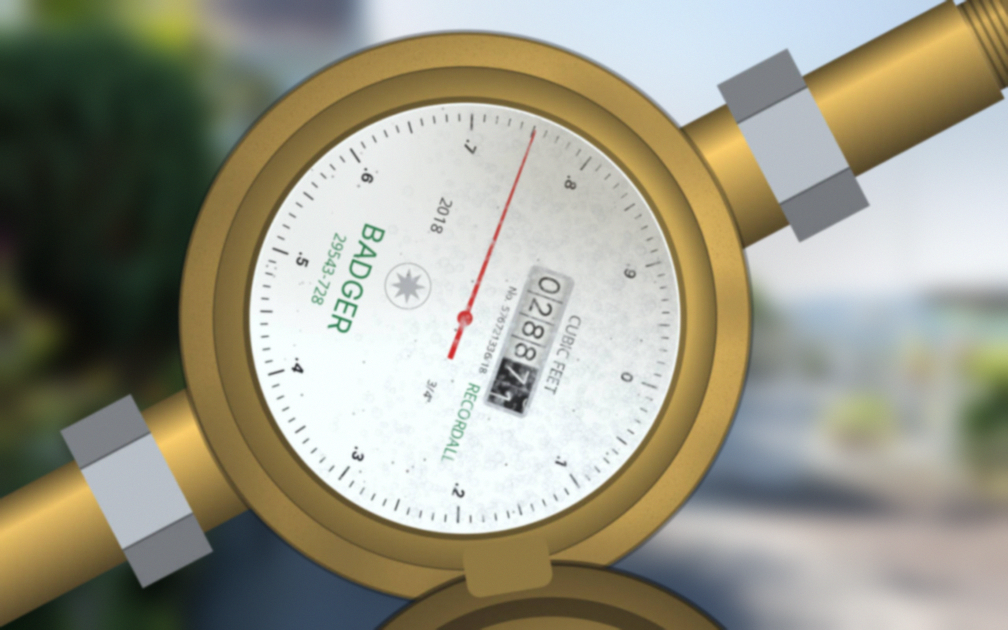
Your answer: 28870.75 ft³
